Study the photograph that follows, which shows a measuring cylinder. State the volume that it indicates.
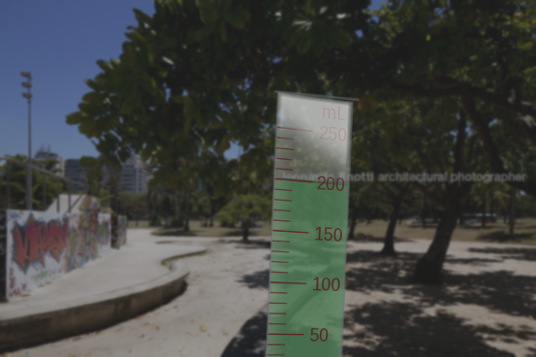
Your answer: 200 mL
